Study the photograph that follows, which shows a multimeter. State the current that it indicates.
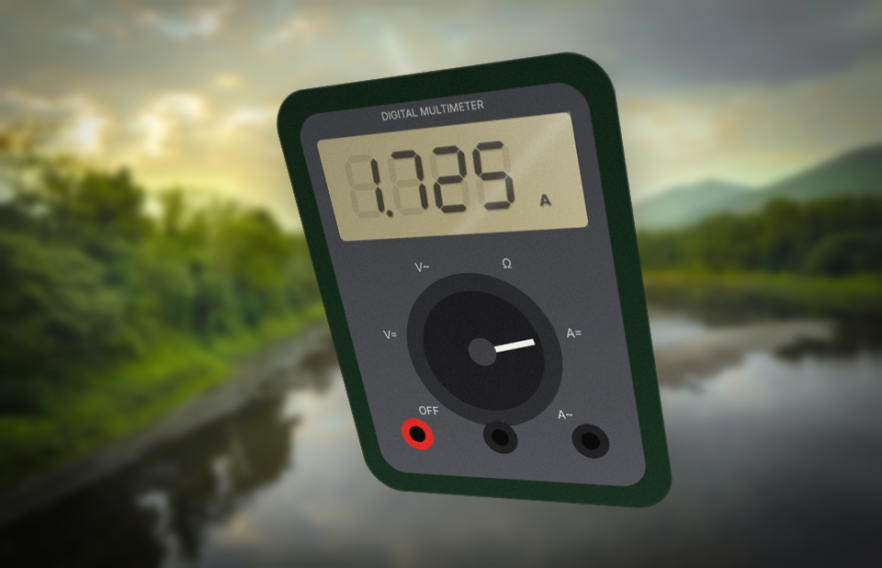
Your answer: 1.725 A
